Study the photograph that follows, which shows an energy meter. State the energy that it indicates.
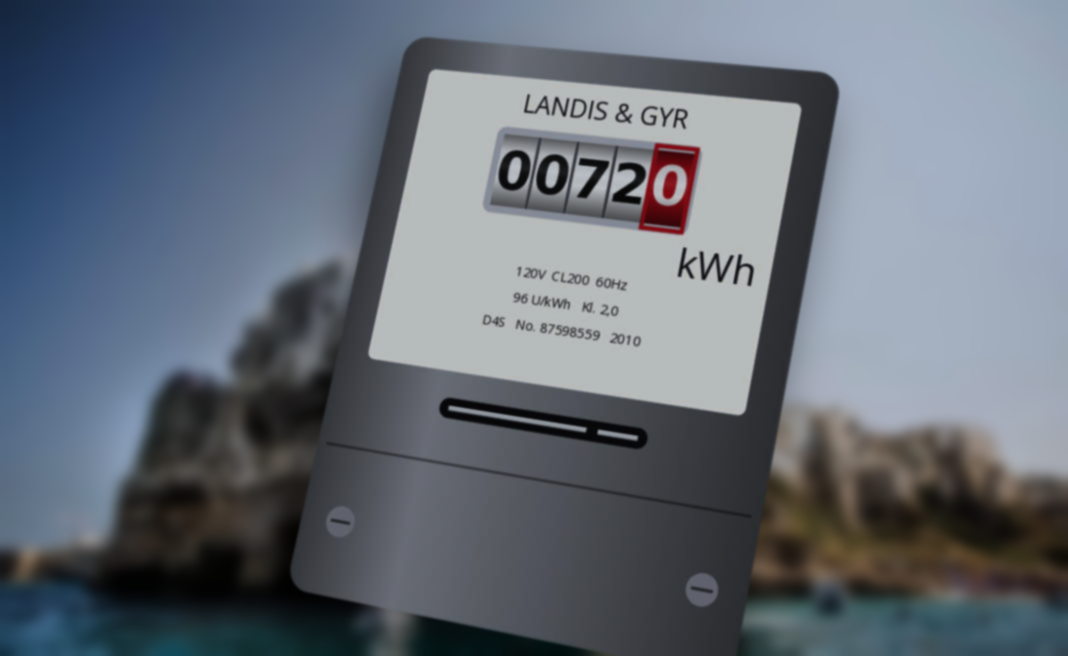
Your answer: 72.0 kWh
